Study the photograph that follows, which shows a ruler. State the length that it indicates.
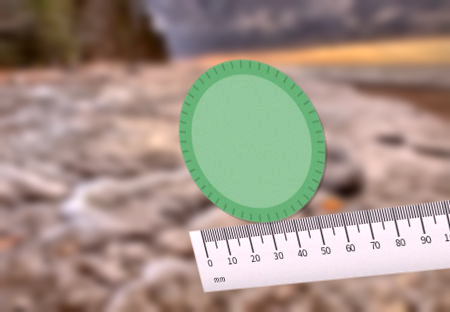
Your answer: 60 mm
